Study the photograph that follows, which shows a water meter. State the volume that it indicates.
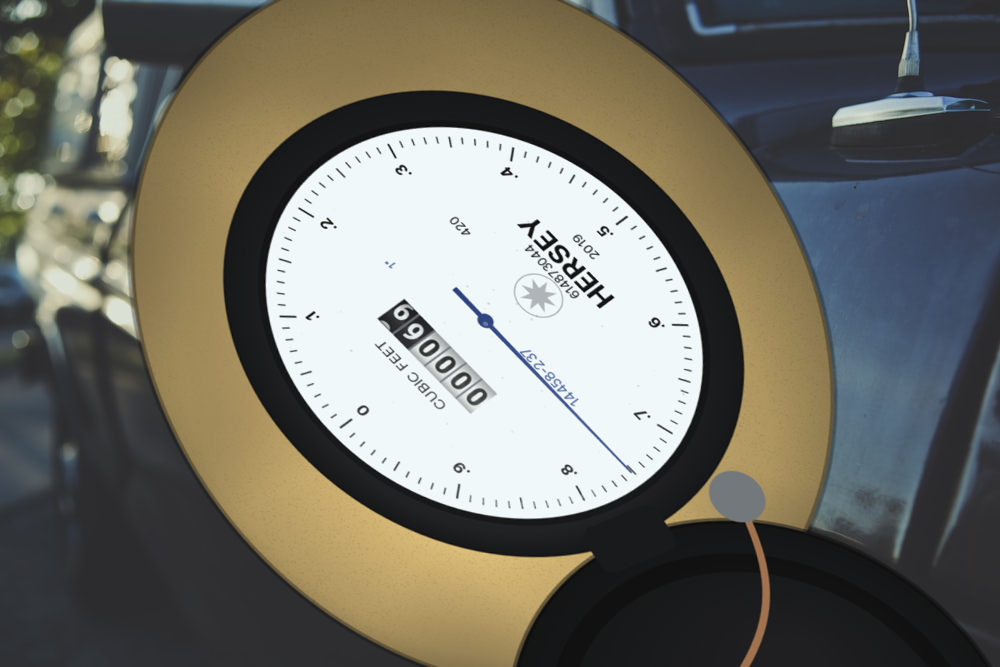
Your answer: 68.75 ft³
